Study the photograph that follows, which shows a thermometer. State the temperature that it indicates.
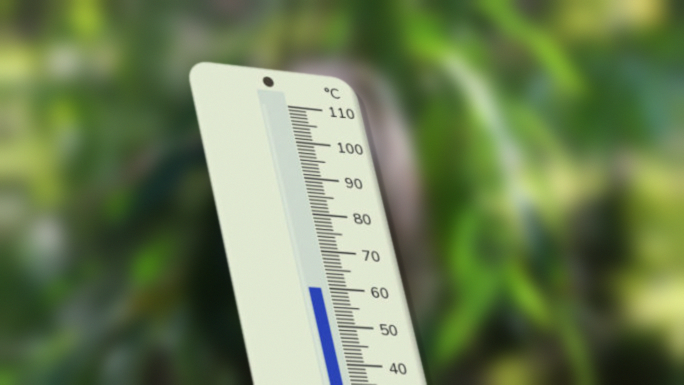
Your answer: 60 °C
